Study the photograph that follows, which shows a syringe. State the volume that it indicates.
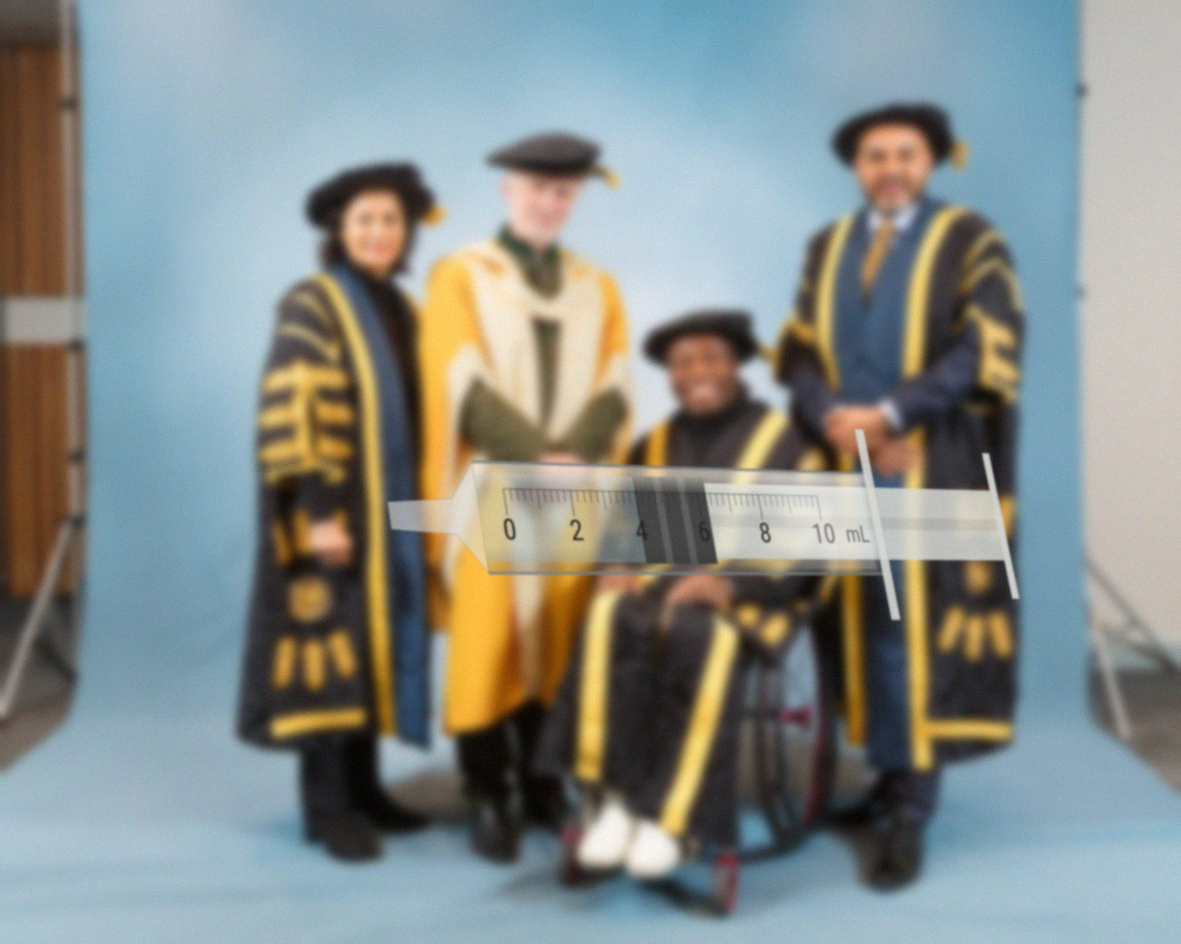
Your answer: 4 mL
